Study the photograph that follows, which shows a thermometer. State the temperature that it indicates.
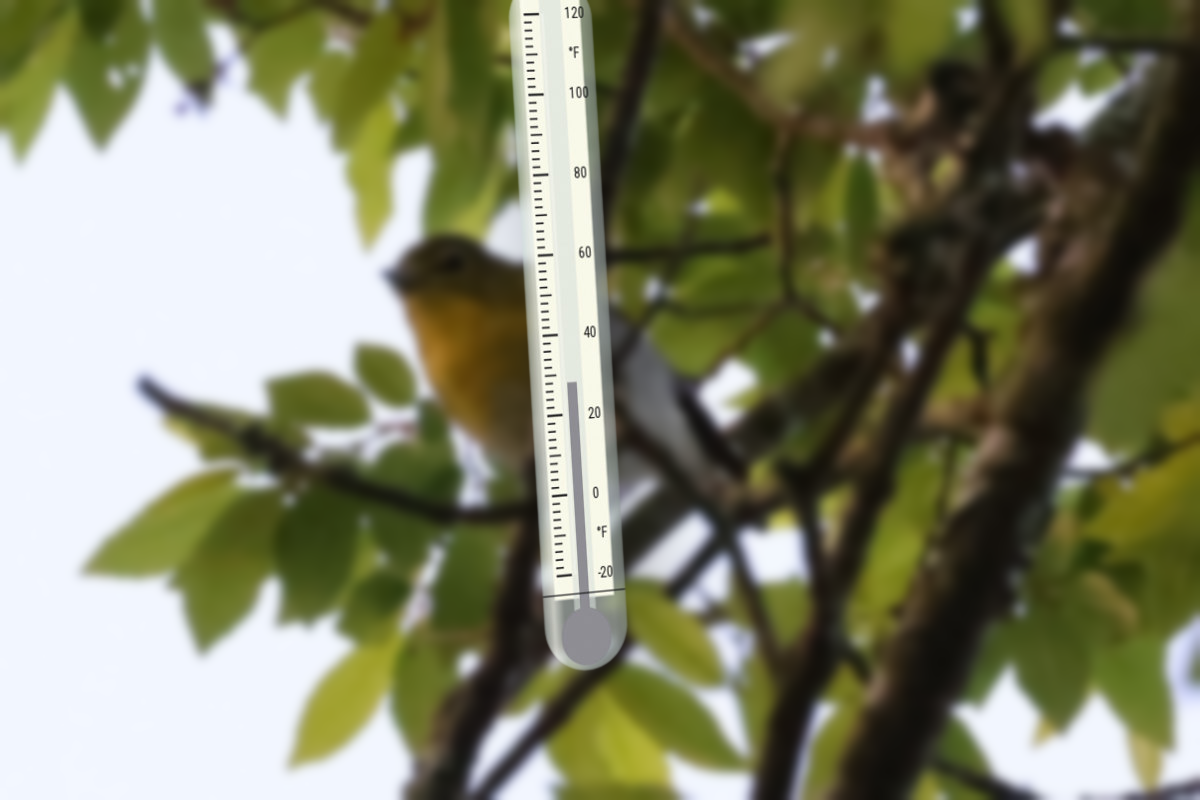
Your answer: 28 °F
